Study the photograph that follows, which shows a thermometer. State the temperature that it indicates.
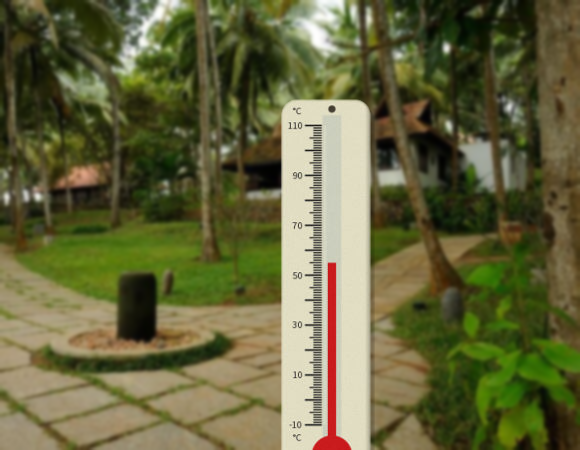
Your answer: 55 °C
